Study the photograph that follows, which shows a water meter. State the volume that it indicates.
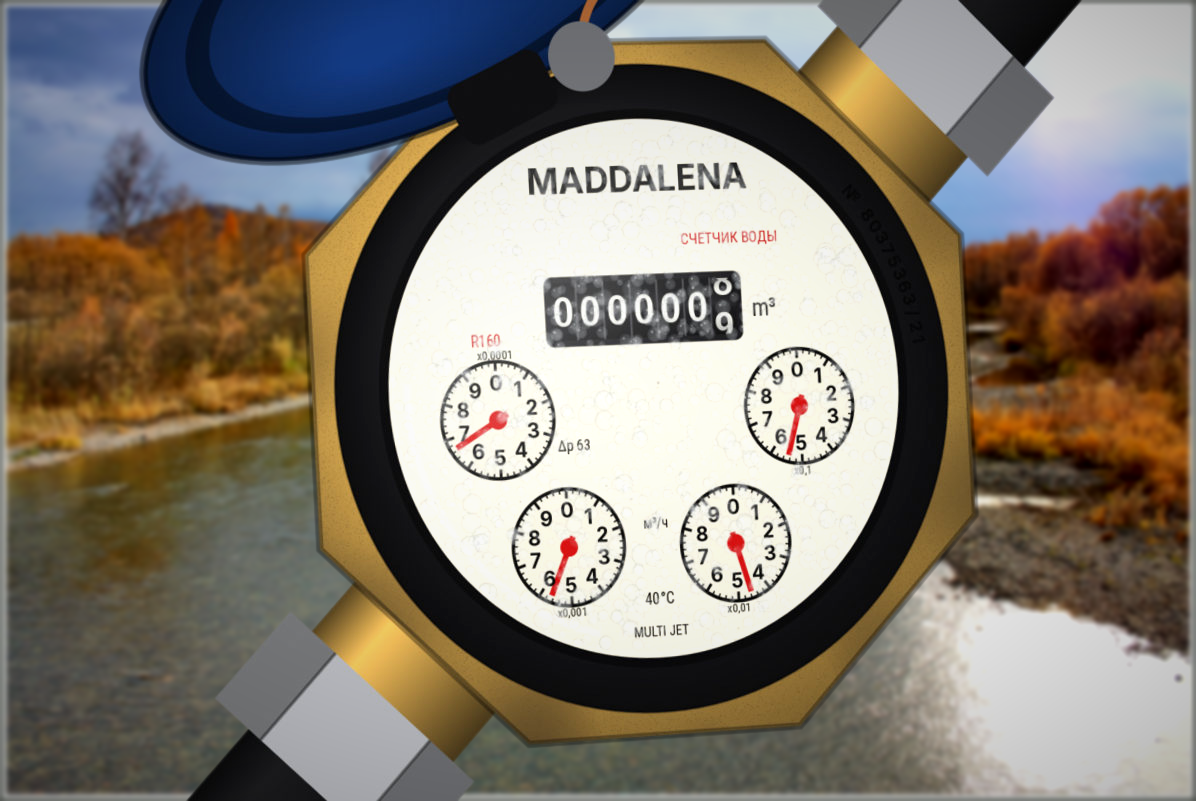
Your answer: 8.5456 m³
